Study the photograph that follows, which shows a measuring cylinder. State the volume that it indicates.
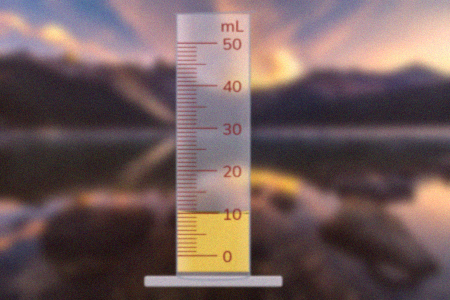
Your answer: 10 mL
